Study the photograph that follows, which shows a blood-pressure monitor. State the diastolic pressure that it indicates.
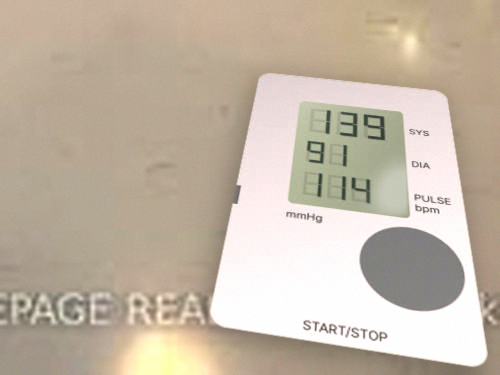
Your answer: 91 mmHg
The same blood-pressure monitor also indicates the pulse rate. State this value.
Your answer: 114 bpm
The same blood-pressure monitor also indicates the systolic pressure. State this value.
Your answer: 139 mmHg
